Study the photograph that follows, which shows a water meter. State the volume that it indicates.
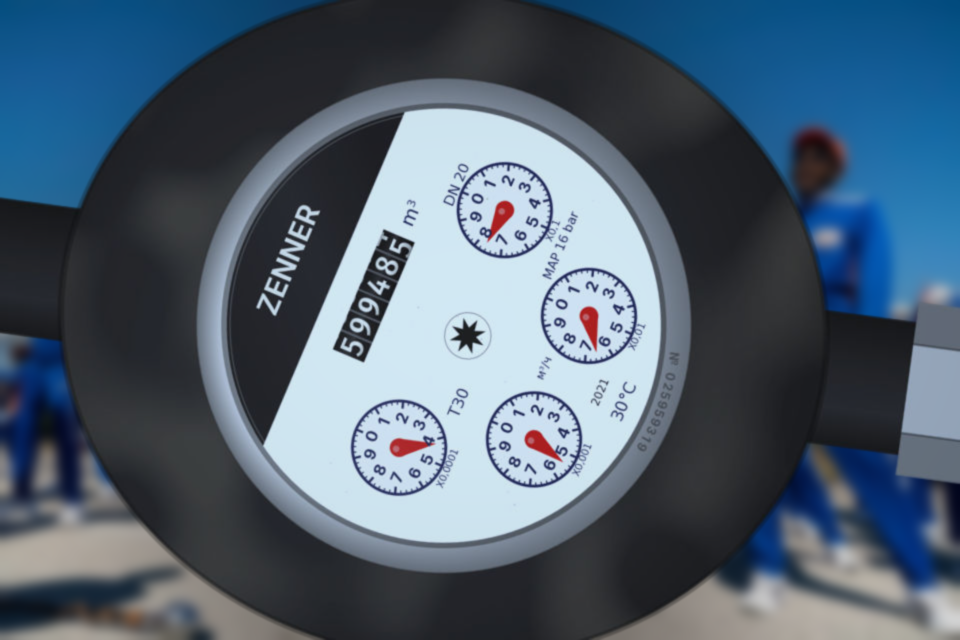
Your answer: 599484.7654 m³
